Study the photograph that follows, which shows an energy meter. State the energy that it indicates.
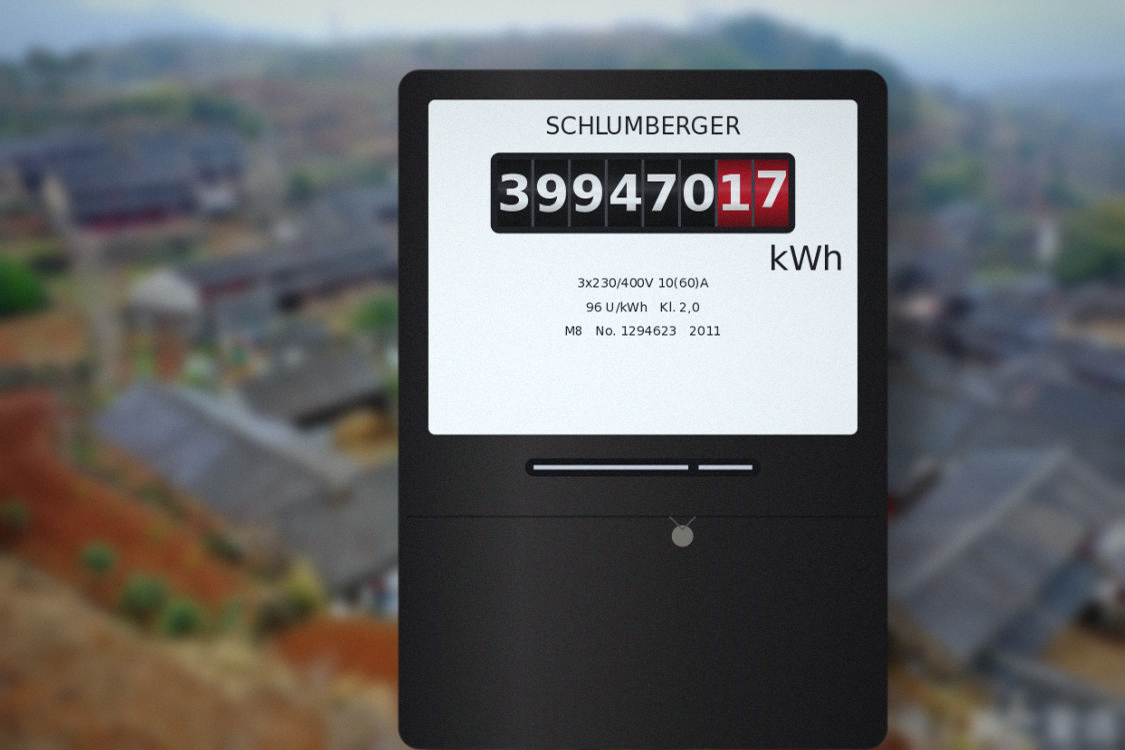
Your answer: 399470.17 kWh
